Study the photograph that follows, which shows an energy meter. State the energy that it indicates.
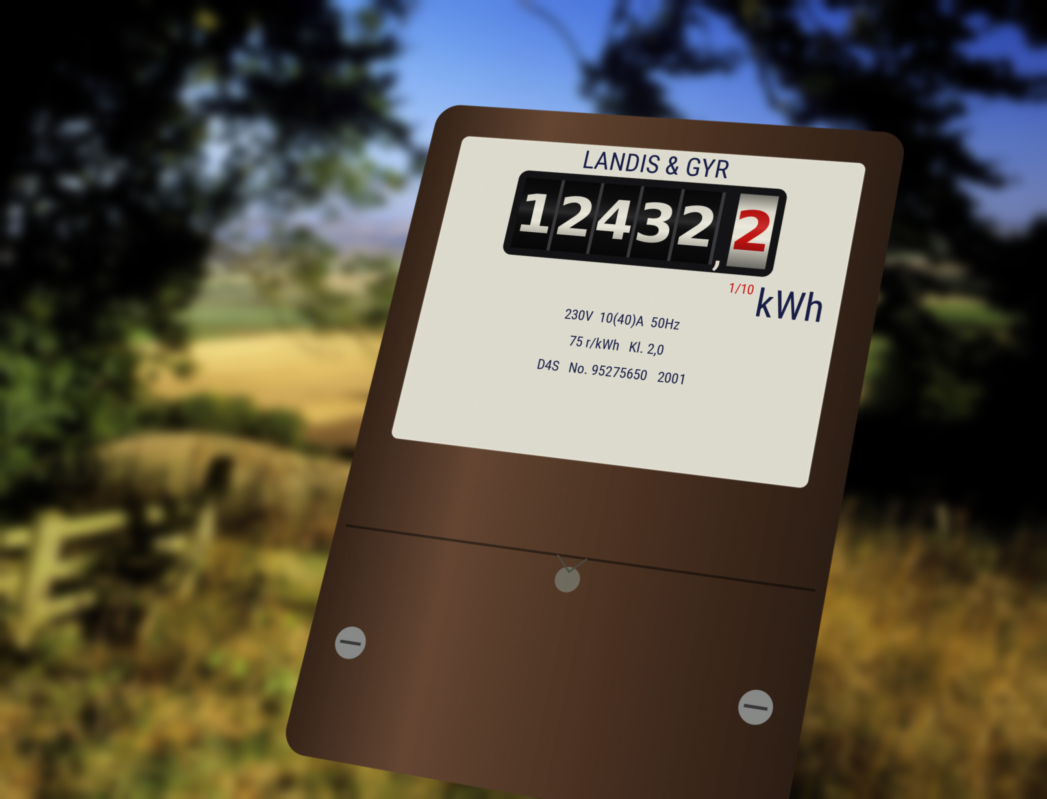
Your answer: 12432.2 kWh
